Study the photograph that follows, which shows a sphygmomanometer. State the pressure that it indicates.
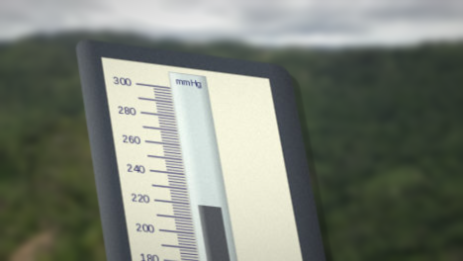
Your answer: 220 mmHg
